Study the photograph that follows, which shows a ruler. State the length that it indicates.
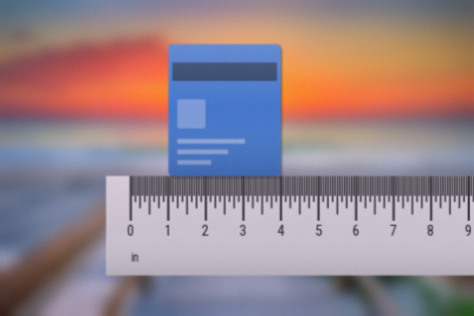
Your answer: 3 in
